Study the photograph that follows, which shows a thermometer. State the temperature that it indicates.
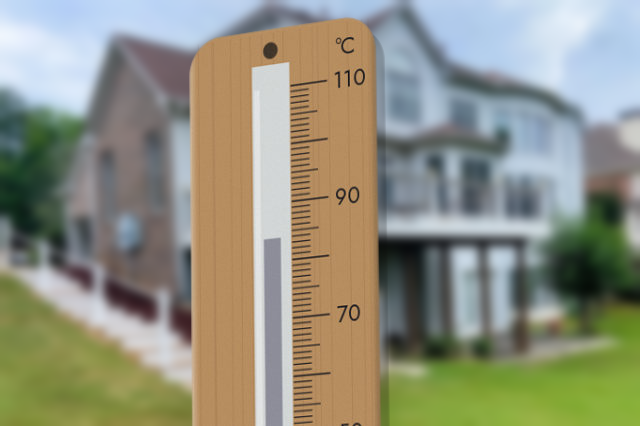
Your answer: 84 °C
